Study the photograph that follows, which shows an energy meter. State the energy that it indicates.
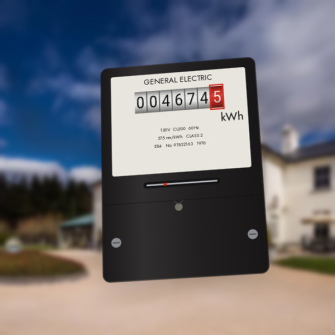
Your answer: 4674.5 kWh
